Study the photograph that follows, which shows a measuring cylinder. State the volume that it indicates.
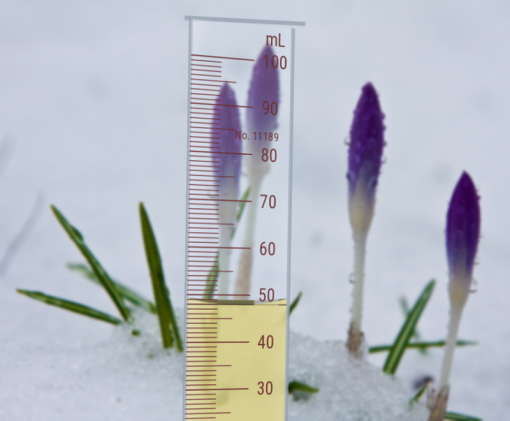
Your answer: 48 mL
